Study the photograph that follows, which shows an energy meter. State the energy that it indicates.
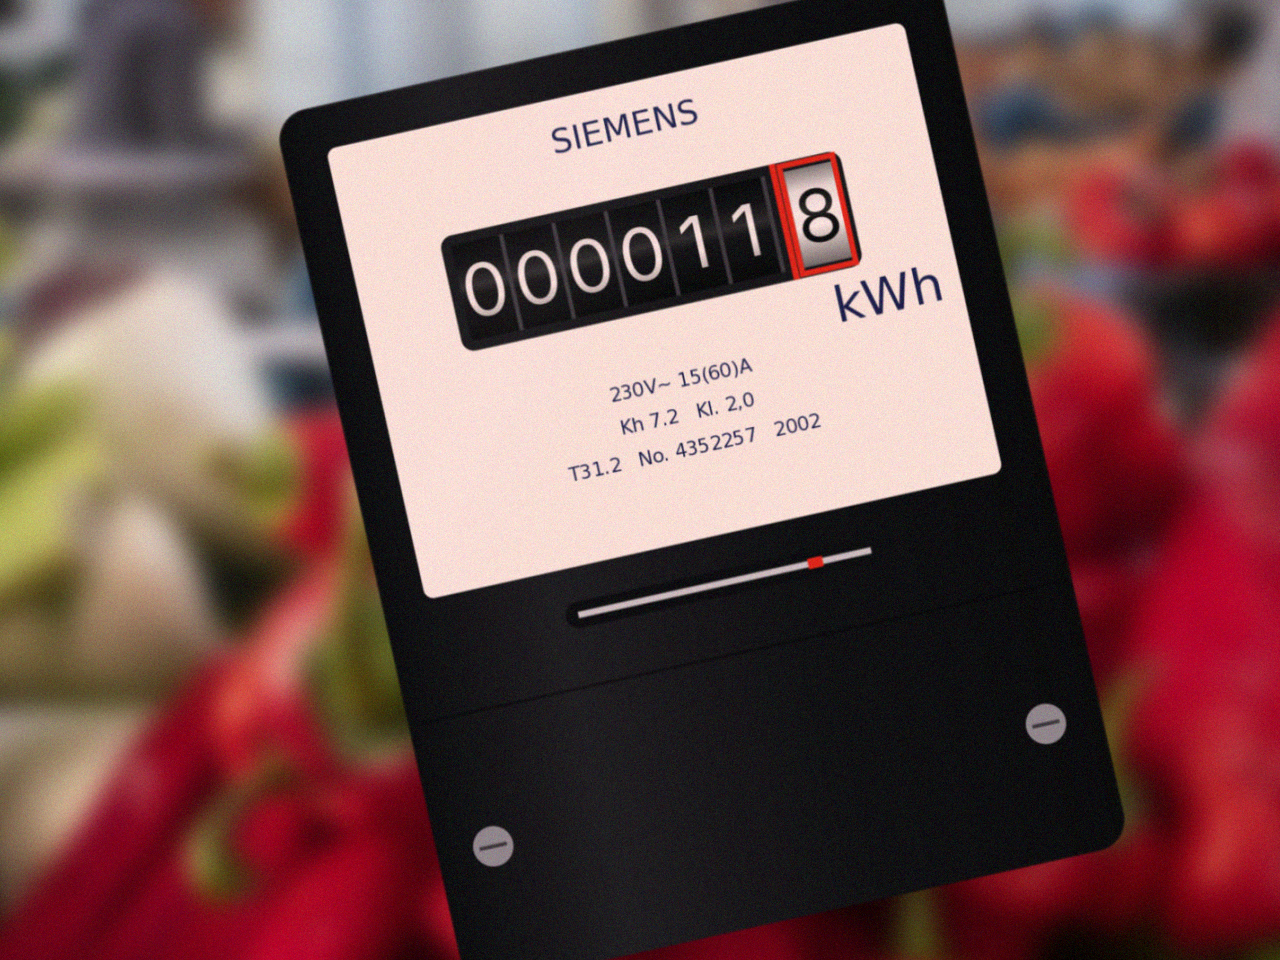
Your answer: 11.8 kWh
